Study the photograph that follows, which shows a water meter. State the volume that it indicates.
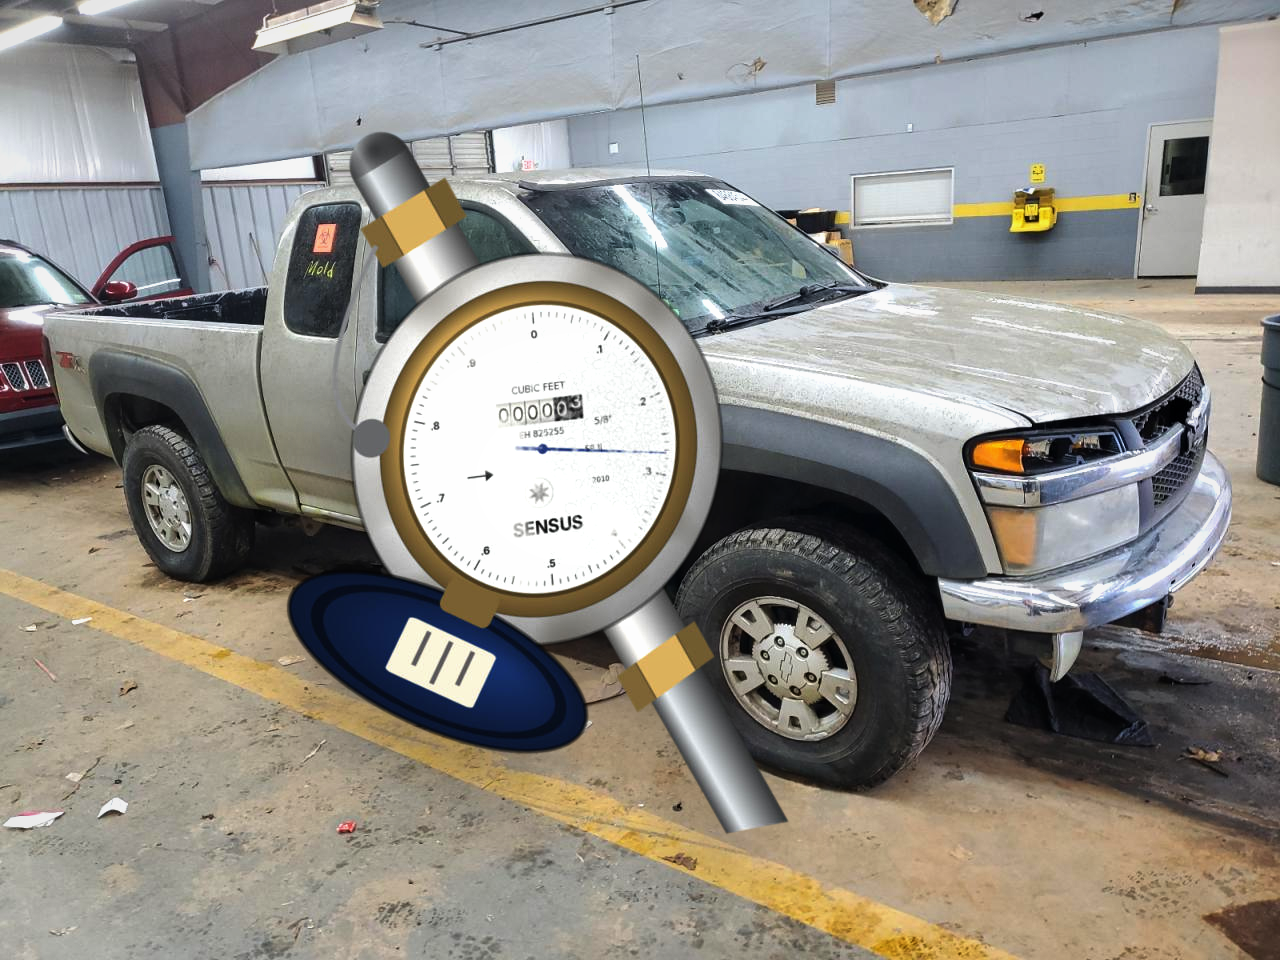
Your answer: 3.27 ft³
